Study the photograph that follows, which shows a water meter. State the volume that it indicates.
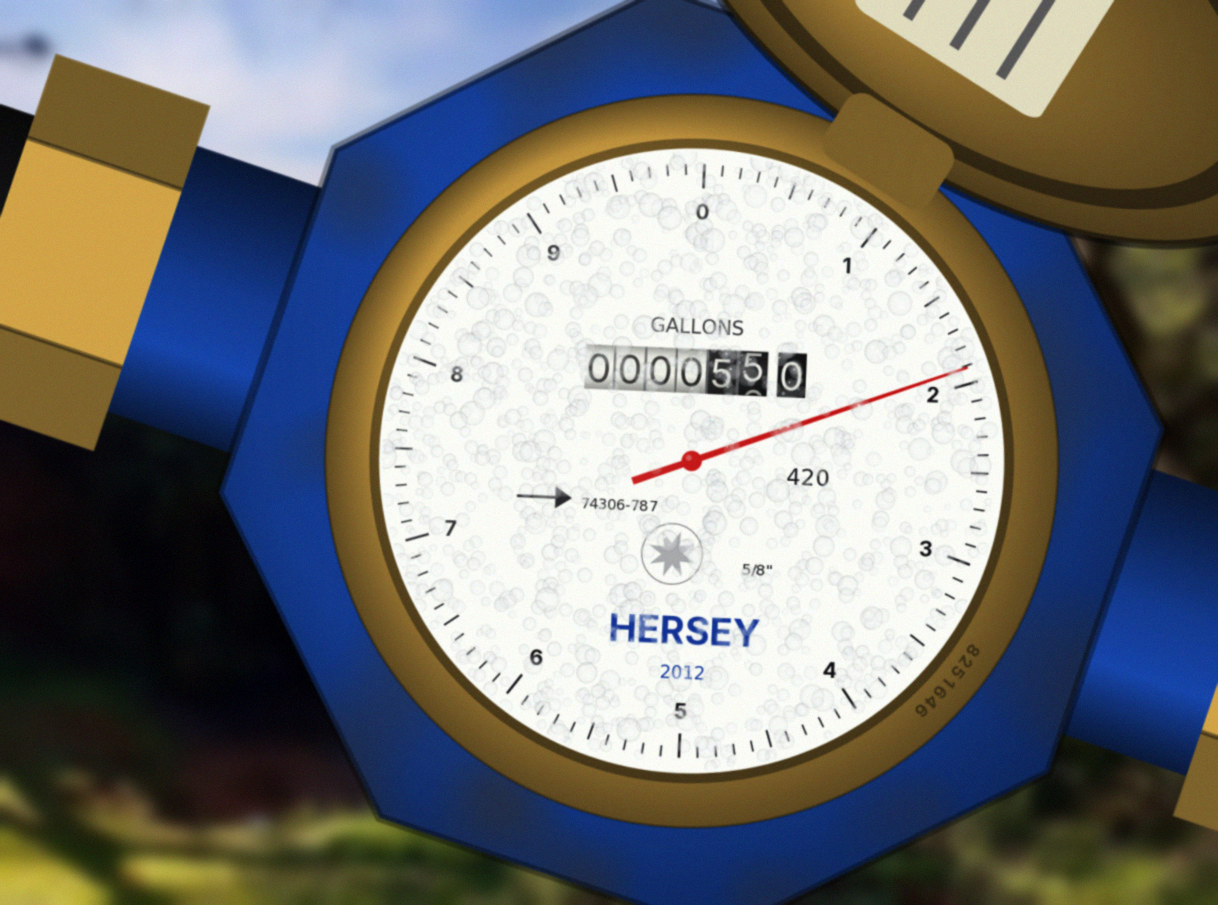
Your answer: 551.9 gal
